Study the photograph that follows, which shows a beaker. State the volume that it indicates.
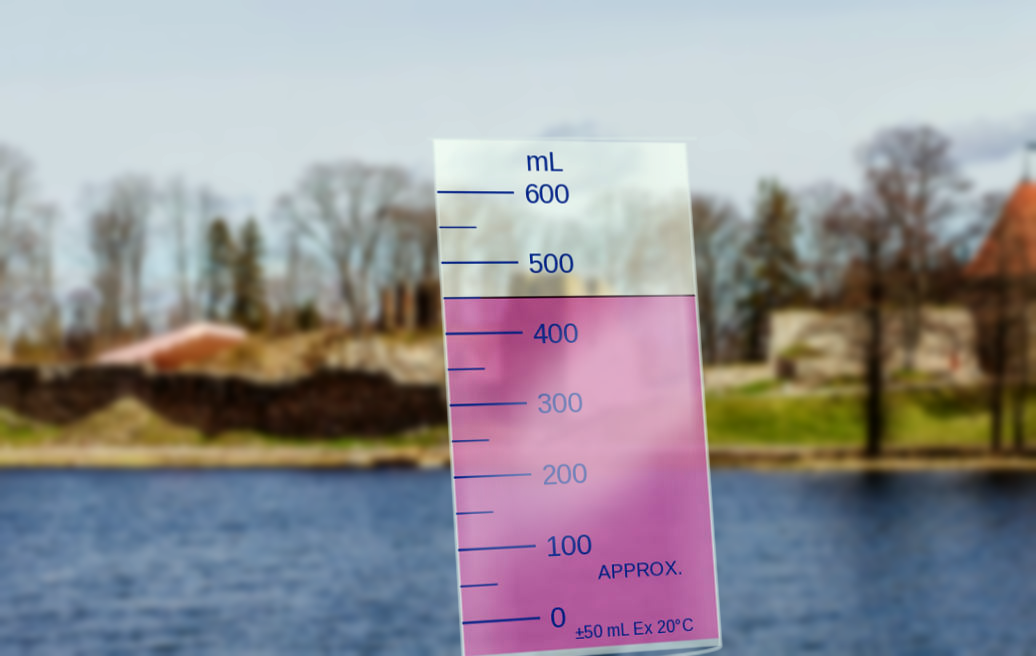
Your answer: 450 mL
